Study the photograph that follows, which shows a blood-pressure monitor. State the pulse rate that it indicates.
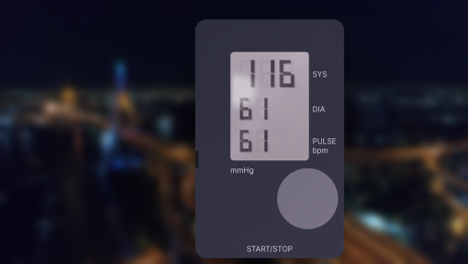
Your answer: 61 bpm
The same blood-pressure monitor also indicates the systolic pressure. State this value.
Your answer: 116 mmHg
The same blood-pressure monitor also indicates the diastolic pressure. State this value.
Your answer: 61 mmHg
